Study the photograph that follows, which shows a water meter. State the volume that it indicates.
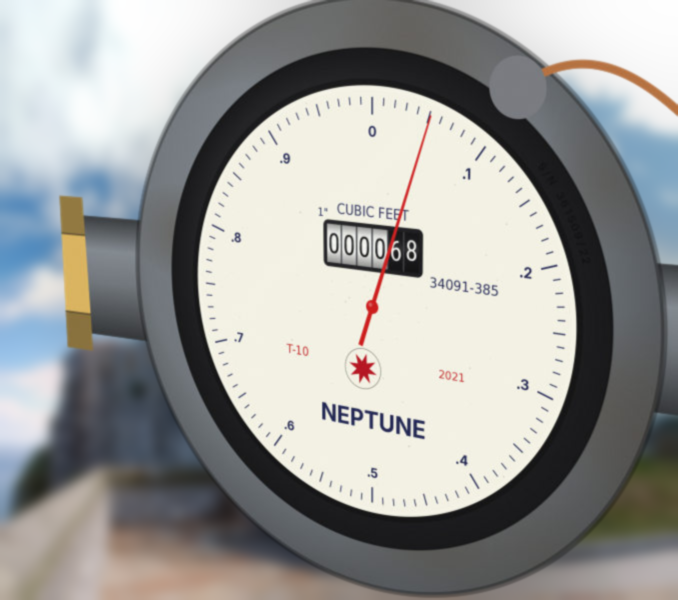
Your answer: 68.05 ft³
